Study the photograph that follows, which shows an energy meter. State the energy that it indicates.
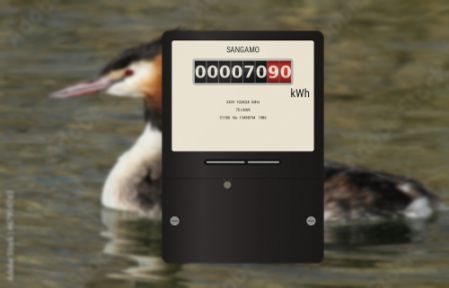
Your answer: 70.90 kWh
